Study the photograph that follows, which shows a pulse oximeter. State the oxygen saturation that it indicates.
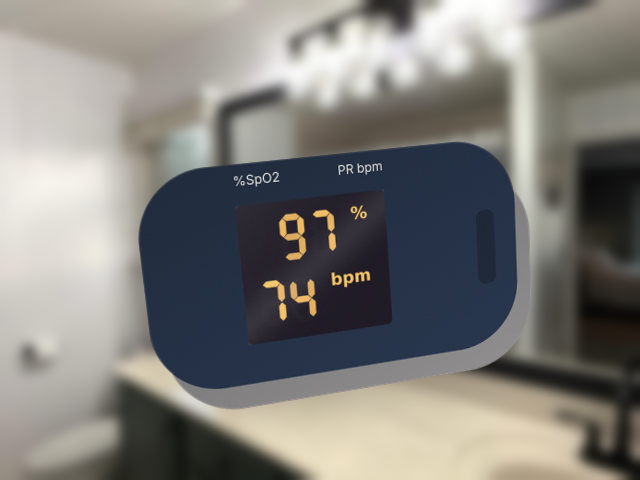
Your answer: 97 %
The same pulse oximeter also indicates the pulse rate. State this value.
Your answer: 74 bpm
